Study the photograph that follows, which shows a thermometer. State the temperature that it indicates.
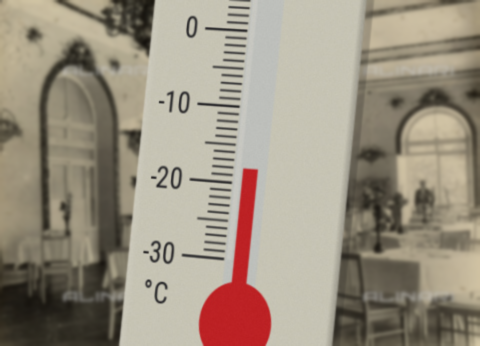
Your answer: -18 °C
